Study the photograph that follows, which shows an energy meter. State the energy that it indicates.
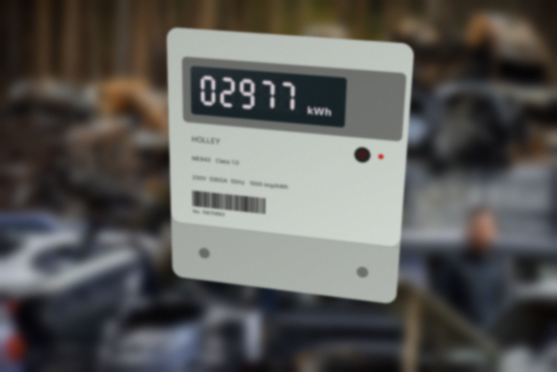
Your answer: 2977 kWh
